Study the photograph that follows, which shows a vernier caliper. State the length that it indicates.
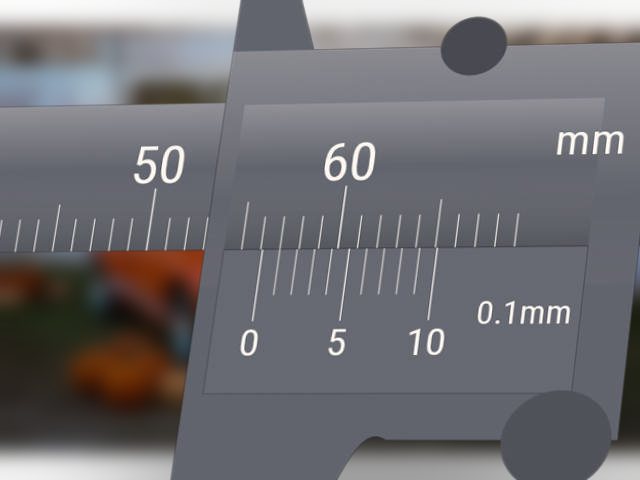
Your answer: 56.1 mm
